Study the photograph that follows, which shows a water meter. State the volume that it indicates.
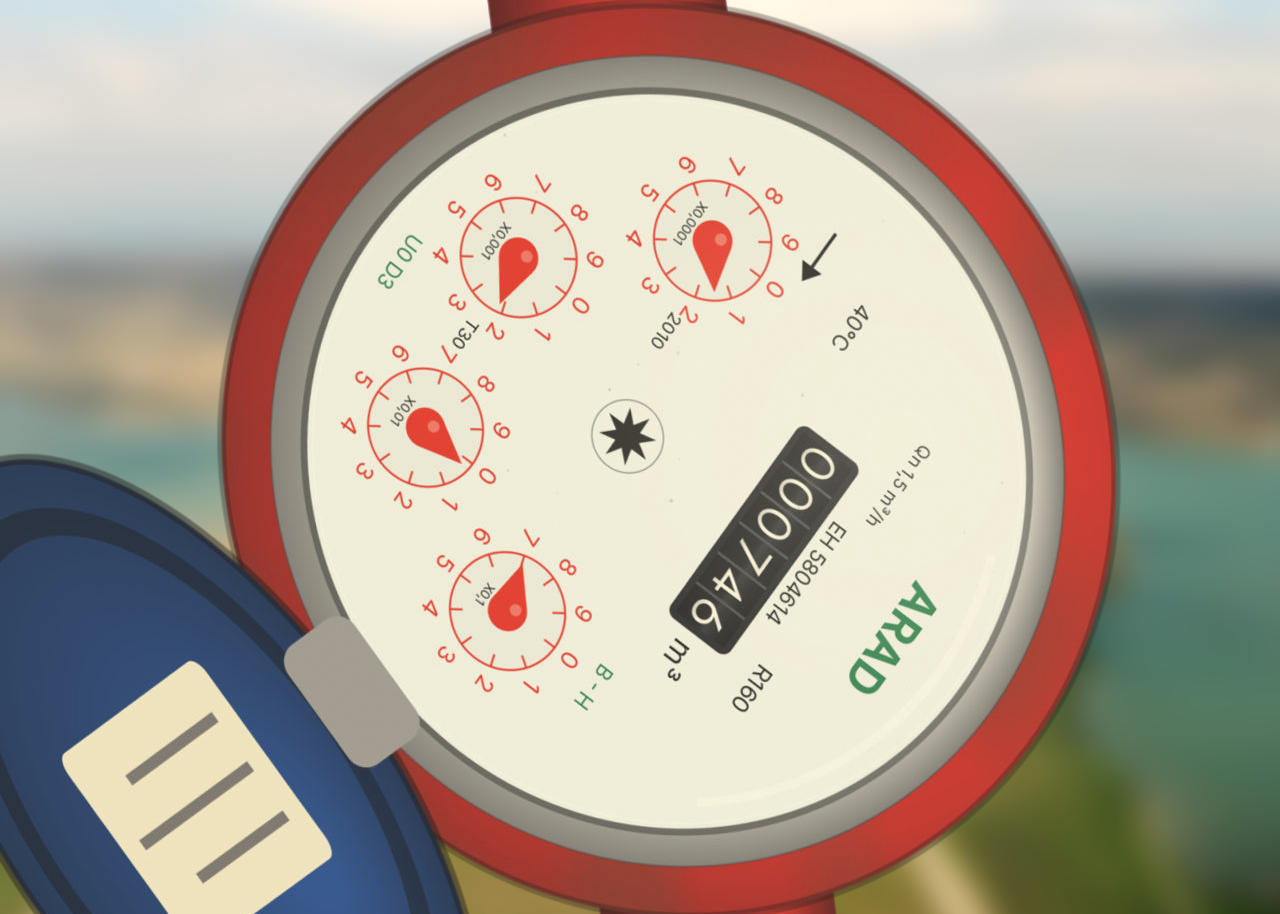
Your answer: 746.7021 m³
